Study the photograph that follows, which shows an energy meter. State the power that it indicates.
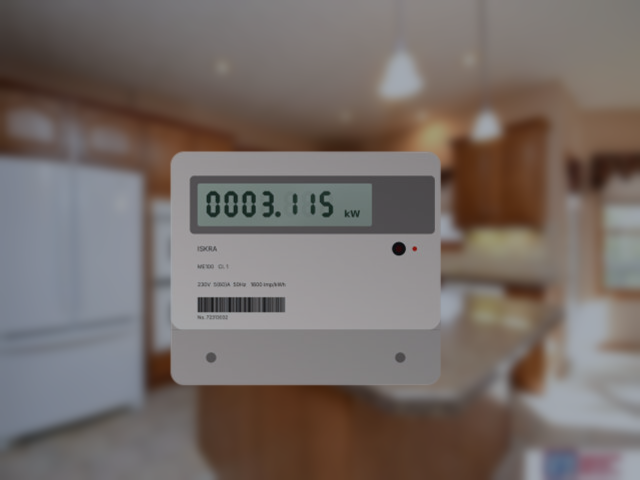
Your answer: 3.115 kW
